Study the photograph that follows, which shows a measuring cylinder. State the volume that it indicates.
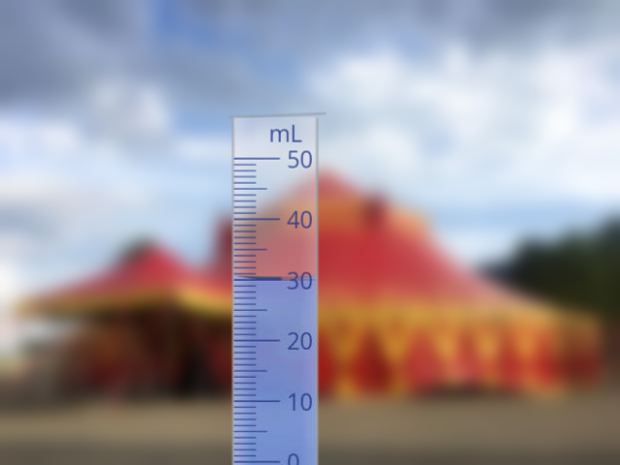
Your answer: 30 mL
